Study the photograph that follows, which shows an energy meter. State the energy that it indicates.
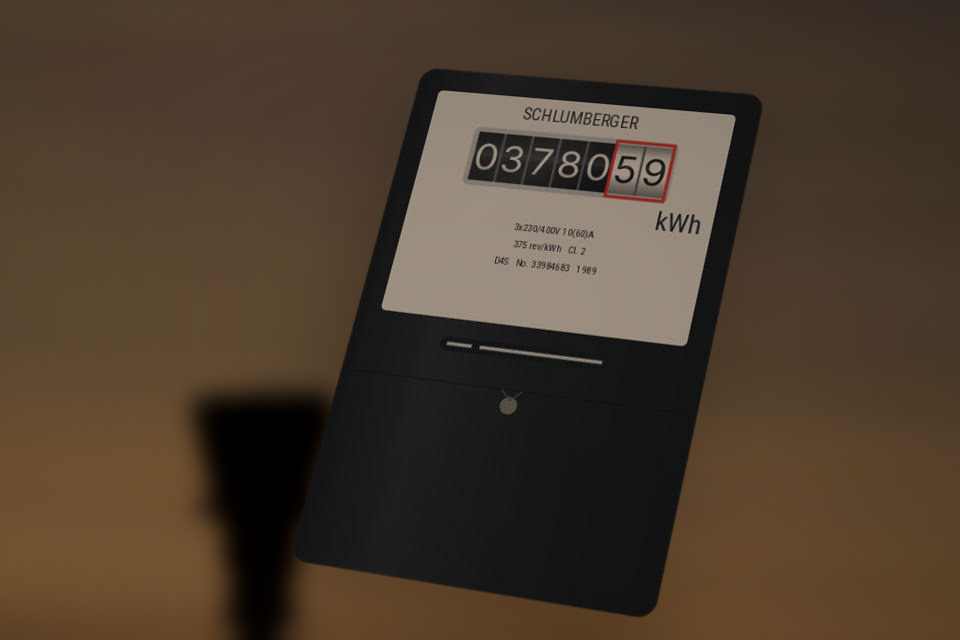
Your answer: 3780.59 kWh
